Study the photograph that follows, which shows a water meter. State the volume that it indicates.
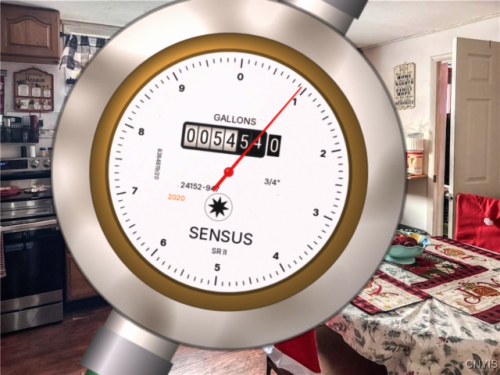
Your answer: 54540.9 gal
